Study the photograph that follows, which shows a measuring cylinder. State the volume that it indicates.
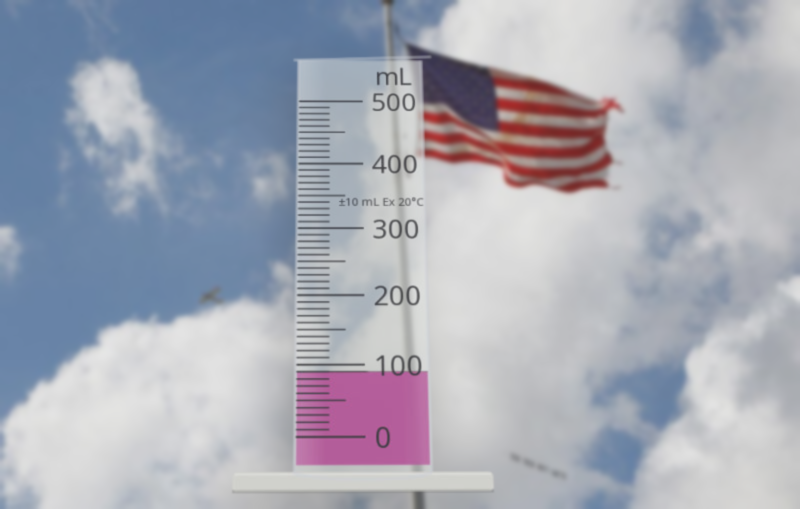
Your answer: 90 mL
